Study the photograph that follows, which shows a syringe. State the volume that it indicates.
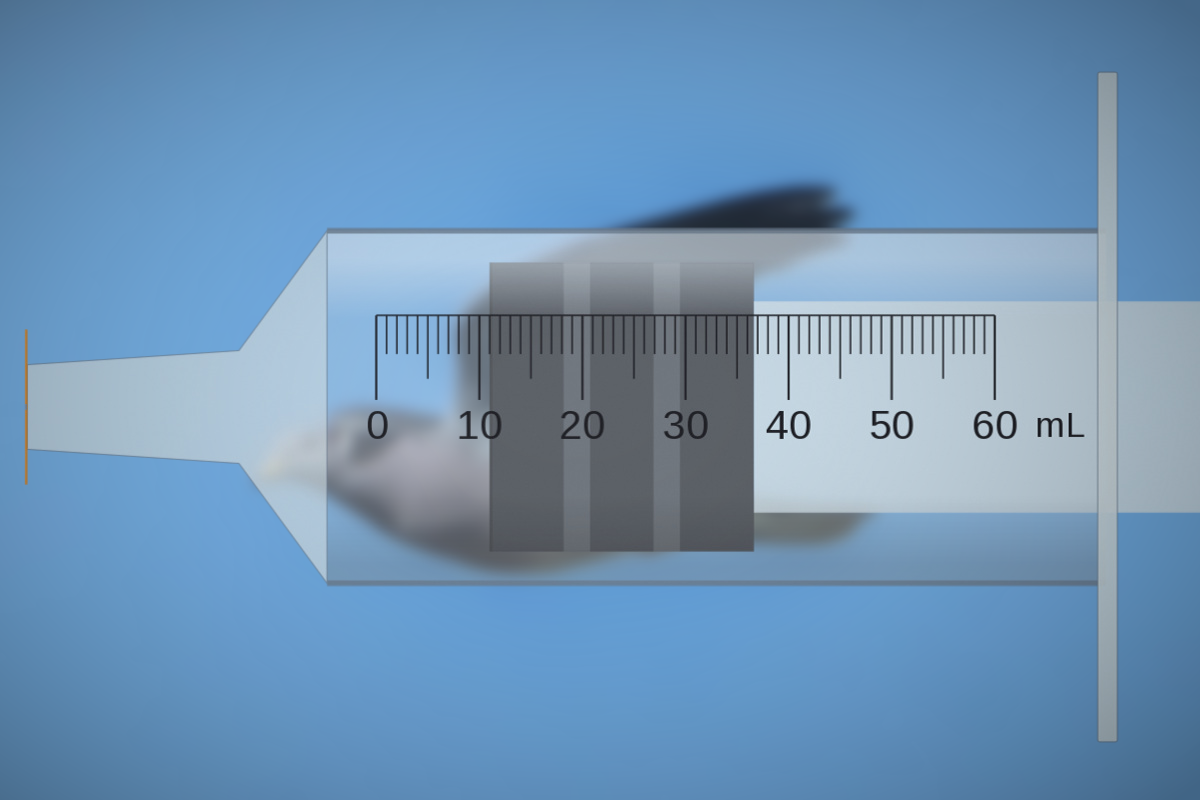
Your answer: 11 mL
